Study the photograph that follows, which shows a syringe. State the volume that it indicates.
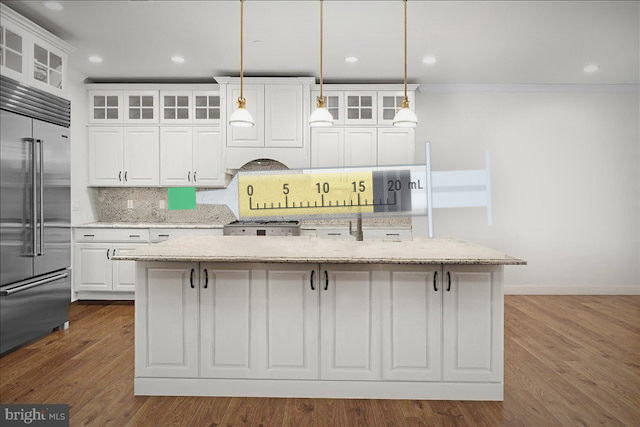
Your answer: 17 mL
